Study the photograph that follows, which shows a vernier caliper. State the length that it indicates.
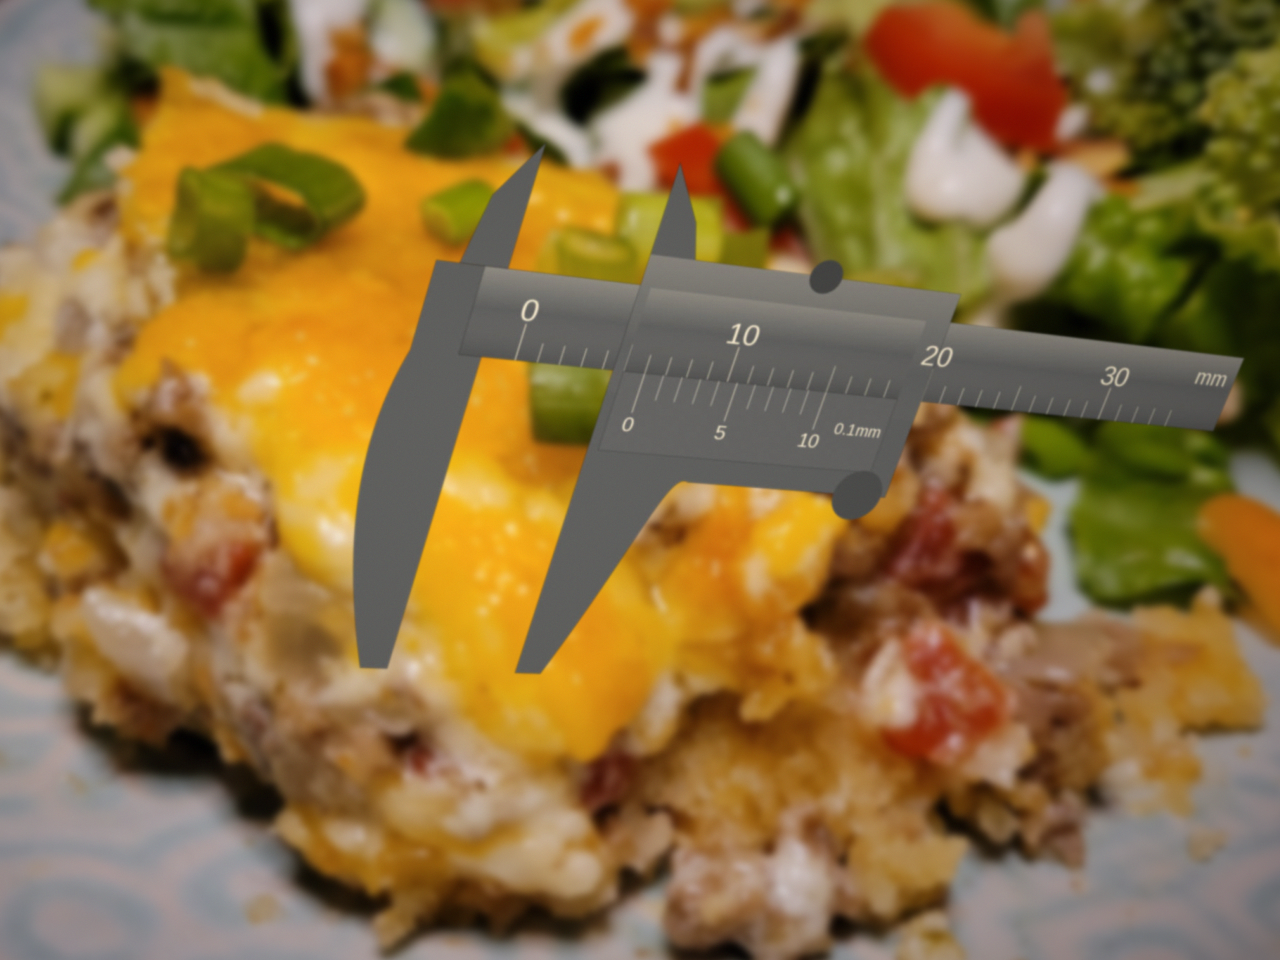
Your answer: 6.0 mm
